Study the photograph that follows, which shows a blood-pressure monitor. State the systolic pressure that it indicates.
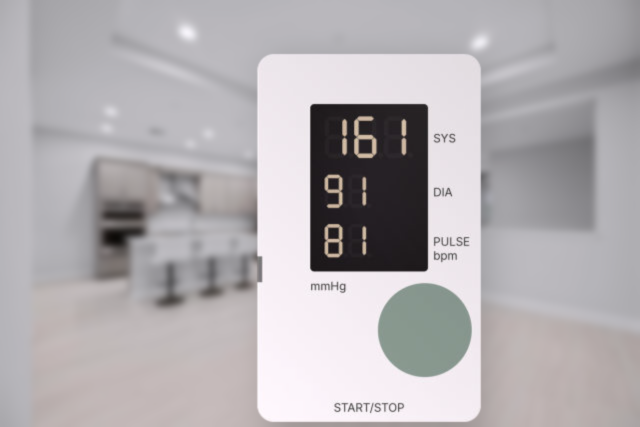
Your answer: 161 mmHg
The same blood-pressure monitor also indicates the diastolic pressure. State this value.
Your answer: 91 mmHg
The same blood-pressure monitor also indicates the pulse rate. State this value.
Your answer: 81 bpm
